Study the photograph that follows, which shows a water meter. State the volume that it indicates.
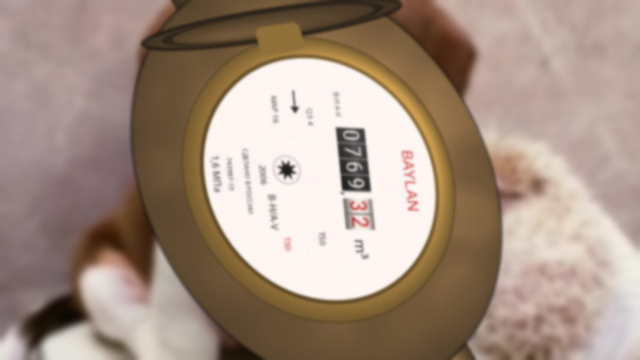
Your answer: 769.32 m³
